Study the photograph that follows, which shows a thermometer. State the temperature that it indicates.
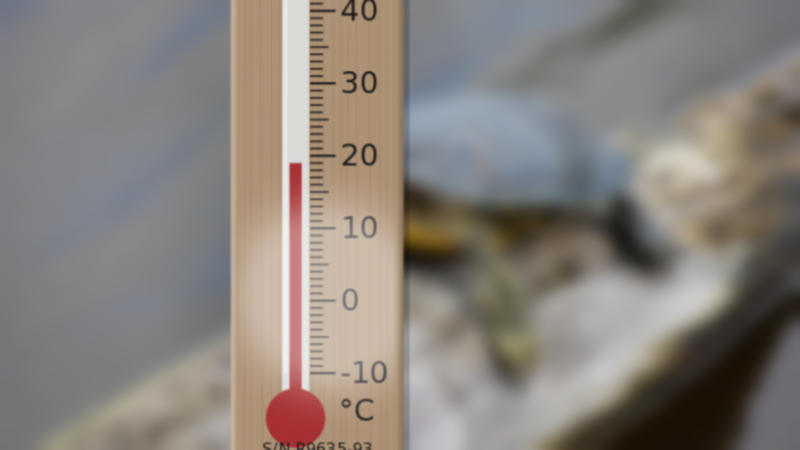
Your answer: 19 °C
